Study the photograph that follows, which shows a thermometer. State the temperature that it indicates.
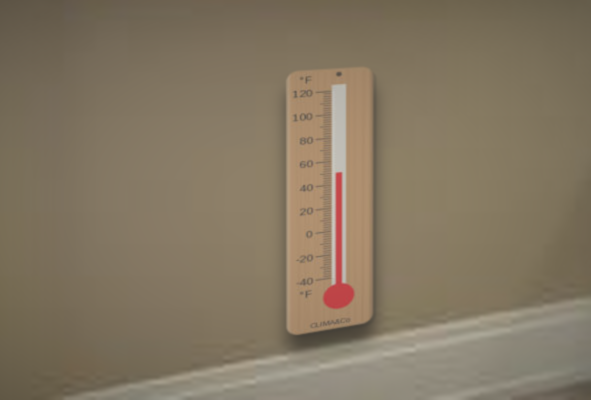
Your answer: 50 °F
